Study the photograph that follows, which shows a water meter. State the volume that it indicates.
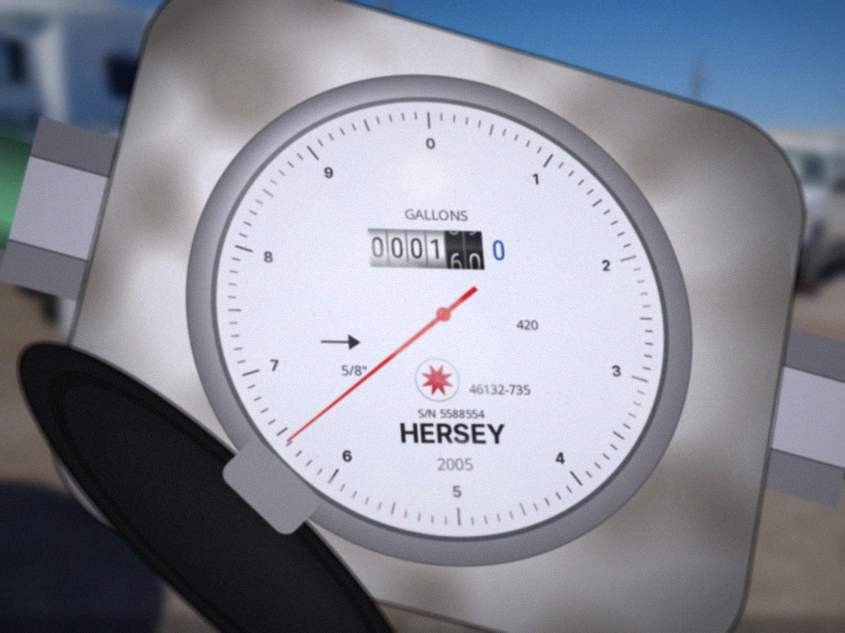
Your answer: 1596.4 gal
